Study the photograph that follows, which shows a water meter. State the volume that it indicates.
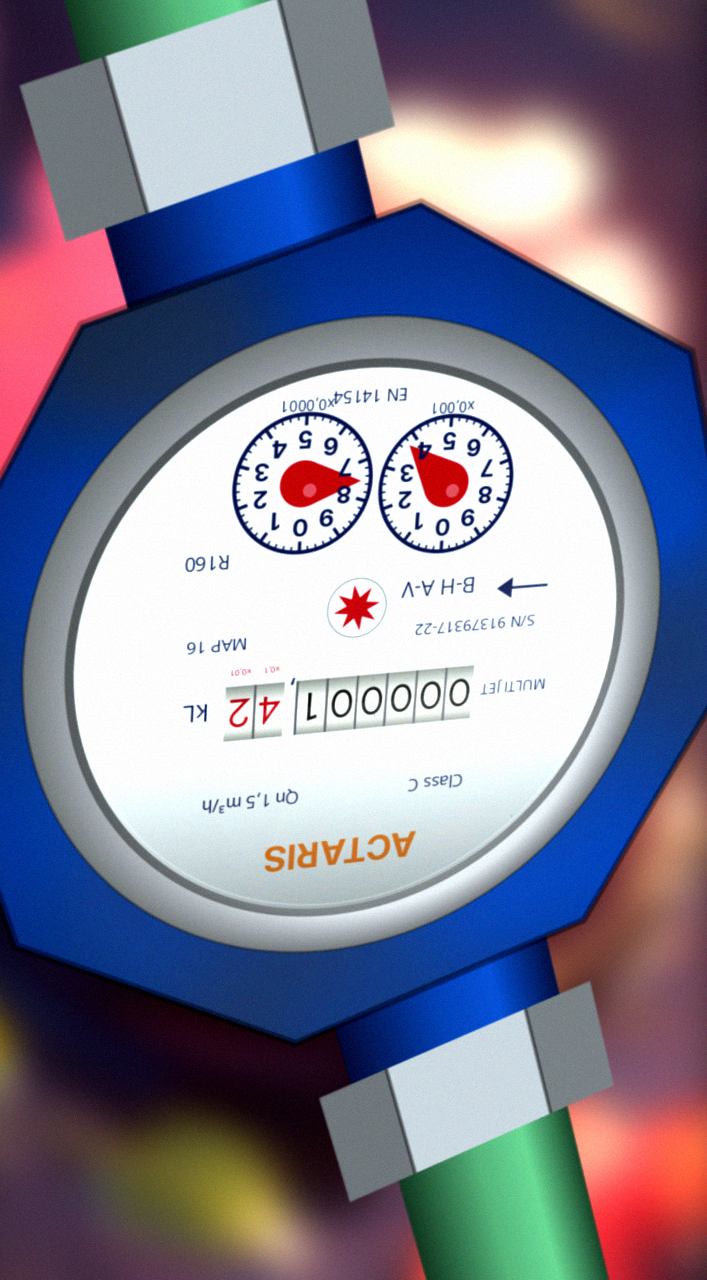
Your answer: 1.4237 kL
